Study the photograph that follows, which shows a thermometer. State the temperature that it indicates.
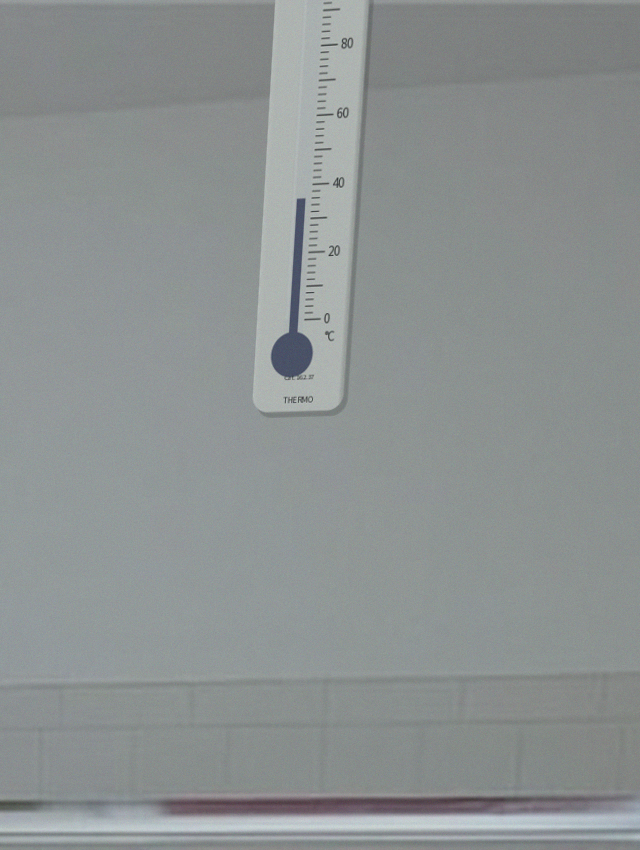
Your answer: 36 °C
